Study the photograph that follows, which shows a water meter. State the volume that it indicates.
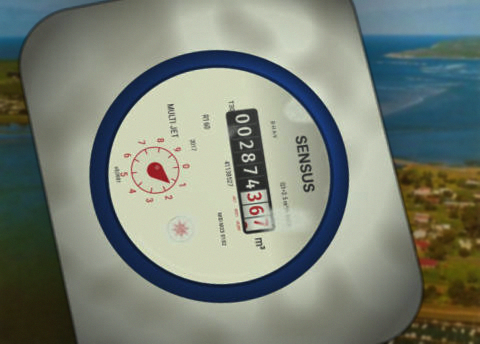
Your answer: 2874.3671 m³
